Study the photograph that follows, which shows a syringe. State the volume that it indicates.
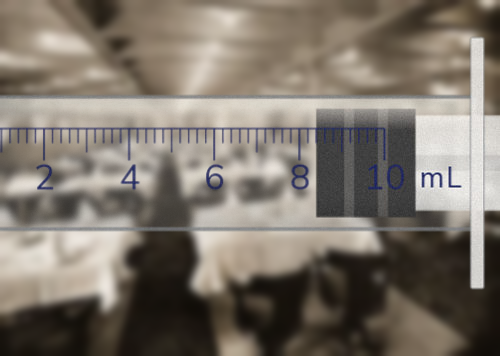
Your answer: 8.4 mL
